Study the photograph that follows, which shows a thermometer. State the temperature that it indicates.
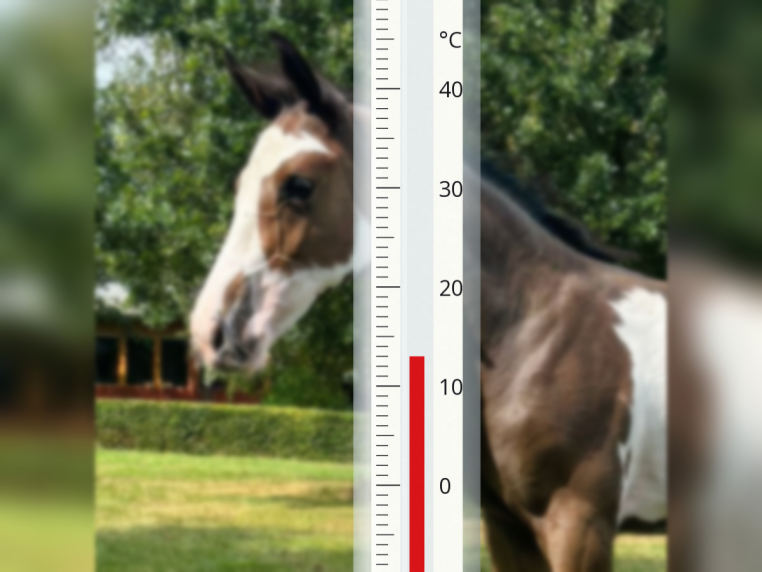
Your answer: 13 °C
